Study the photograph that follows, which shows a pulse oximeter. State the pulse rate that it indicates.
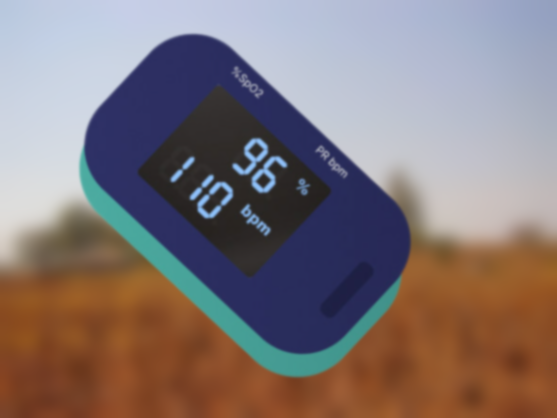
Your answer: 110 bpm
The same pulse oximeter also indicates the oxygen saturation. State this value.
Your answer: 96 %
